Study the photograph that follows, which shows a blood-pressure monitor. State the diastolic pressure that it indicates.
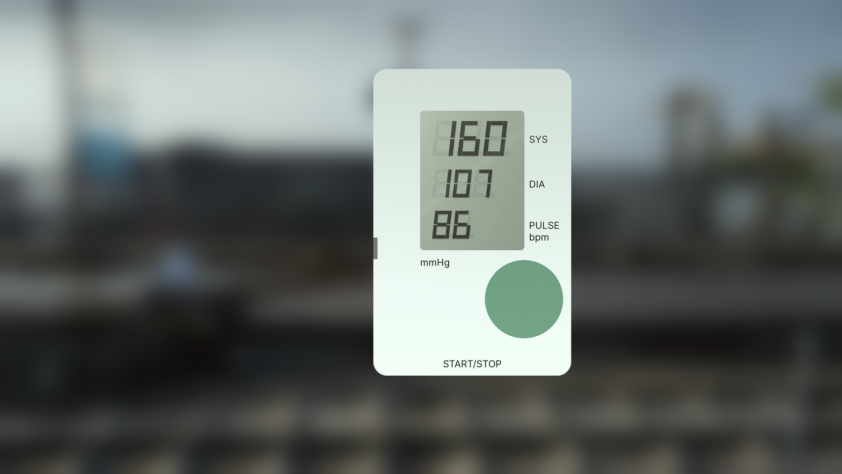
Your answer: 107 mmHg
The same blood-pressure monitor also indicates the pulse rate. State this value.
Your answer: 86 bpm
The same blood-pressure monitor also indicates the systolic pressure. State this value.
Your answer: 160 mmHg
